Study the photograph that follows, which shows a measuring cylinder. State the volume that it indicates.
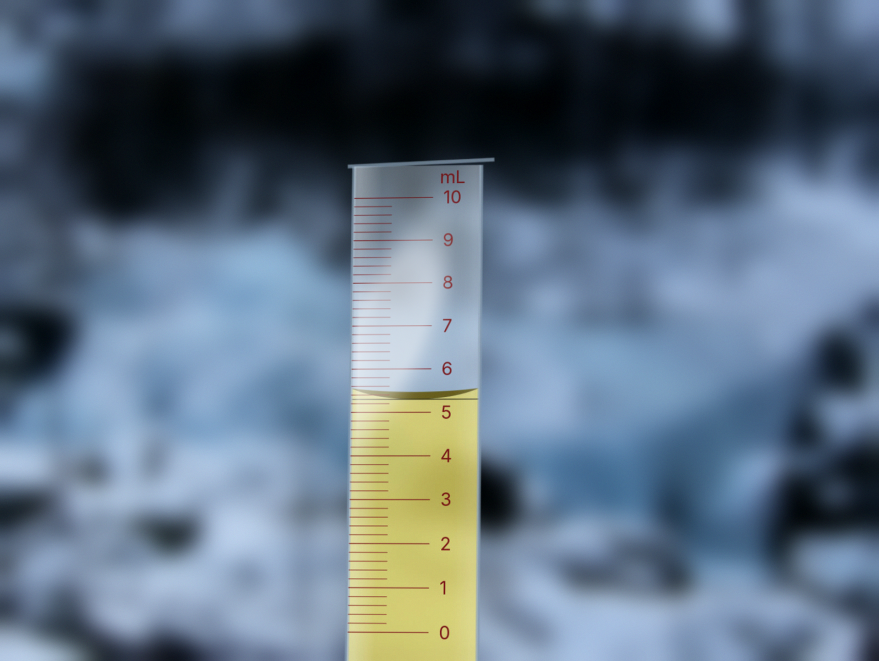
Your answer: 5.3 mL
